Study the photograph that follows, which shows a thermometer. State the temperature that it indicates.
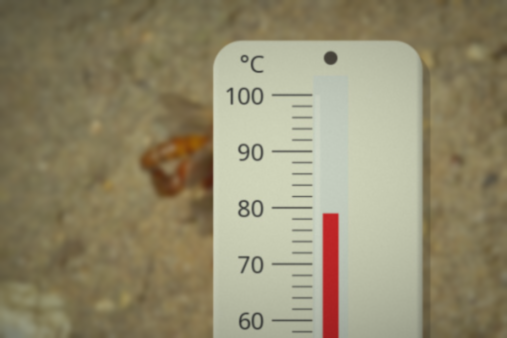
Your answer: 79 °C
